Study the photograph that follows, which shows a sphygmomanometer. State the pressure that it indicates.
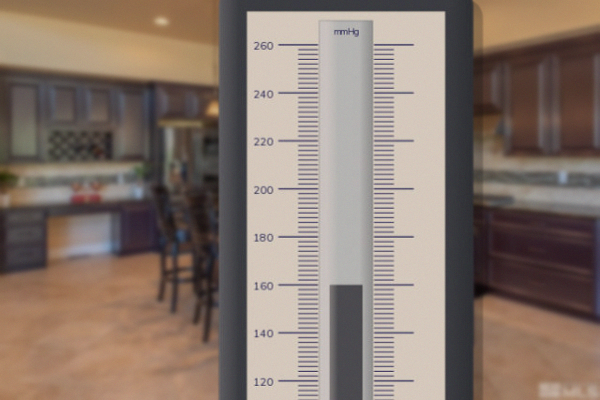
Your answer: 160 mmHg
